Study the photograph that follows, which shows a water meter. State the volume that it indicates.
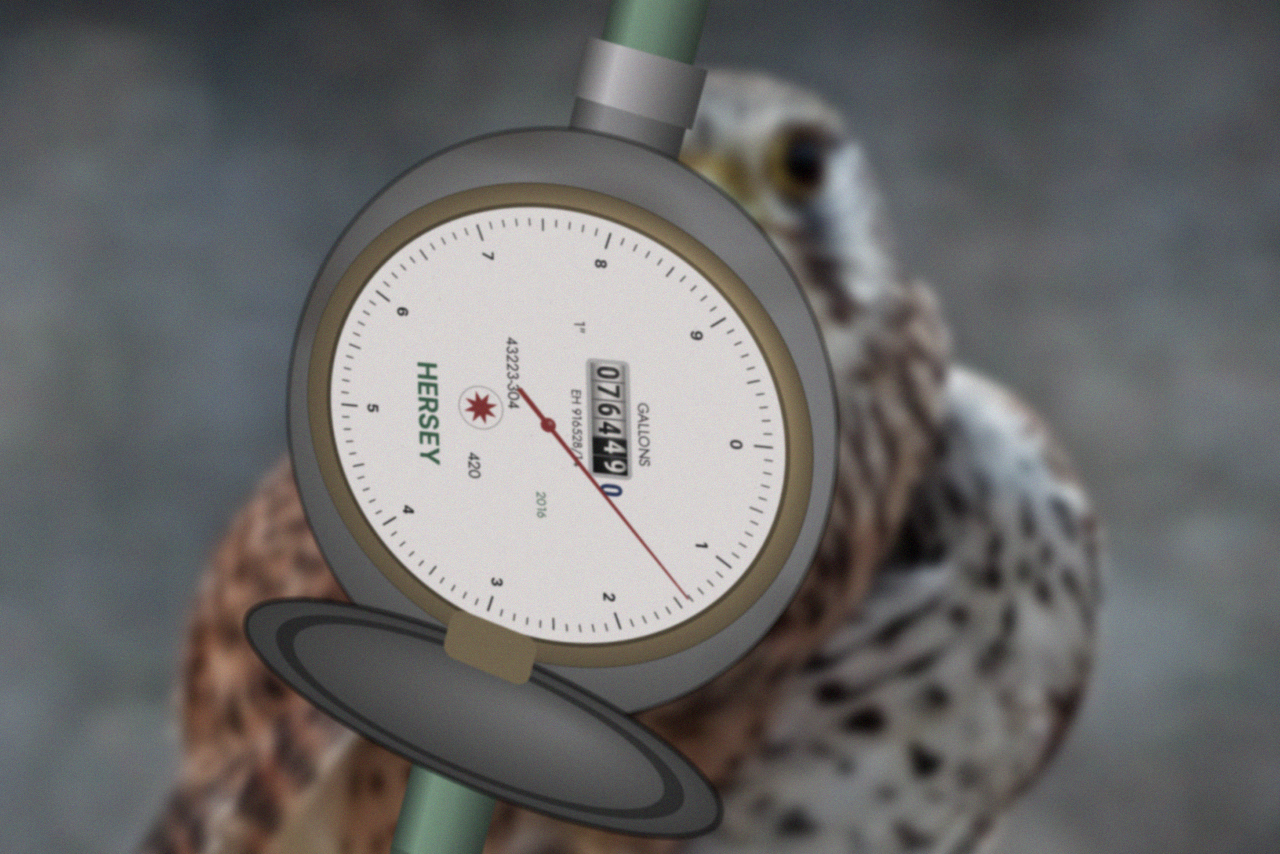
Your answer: 764491.4 gal
